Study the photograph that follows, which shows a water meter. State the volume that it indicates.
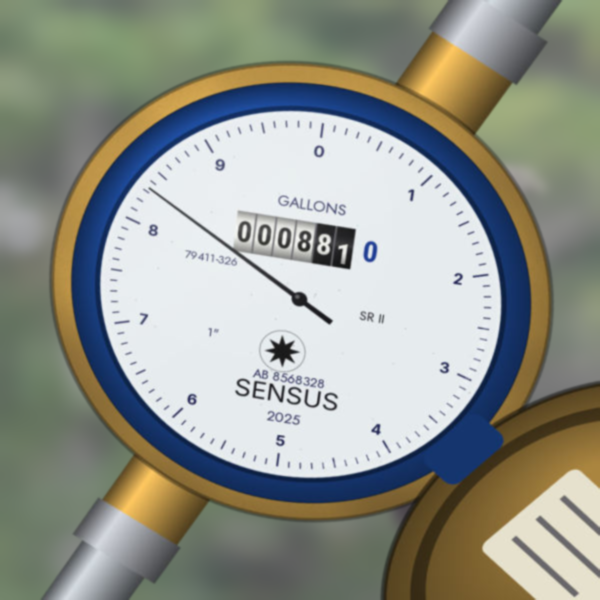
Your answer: 8808.3 gal
